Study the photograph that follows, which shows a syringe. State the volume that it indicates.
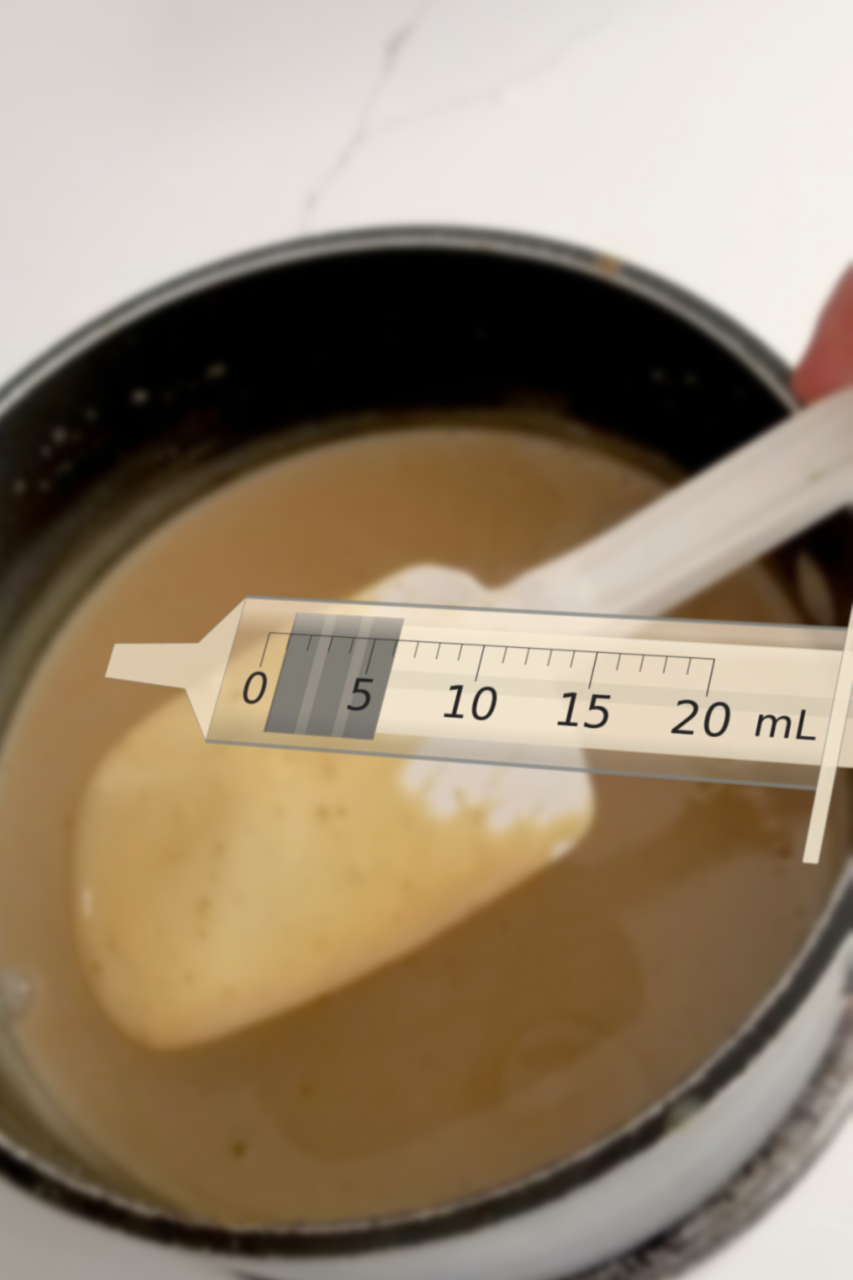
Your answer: 1 mL
